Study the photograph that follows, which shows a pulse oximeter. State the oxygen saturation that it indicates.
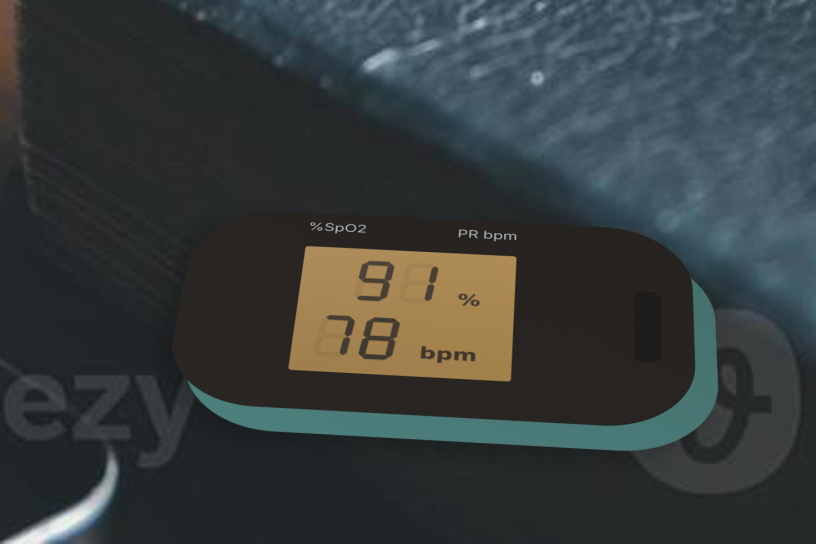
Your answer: 91 %
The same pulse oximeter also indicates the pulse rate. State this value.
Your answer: 78 bpm
